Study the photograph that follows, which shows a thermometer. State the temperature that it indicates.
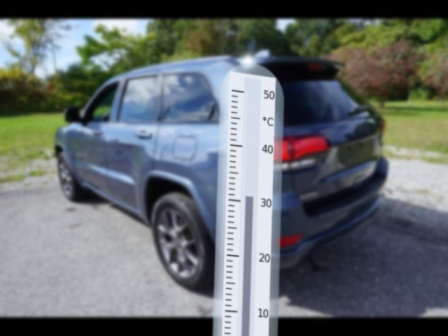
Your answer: 31 °C
